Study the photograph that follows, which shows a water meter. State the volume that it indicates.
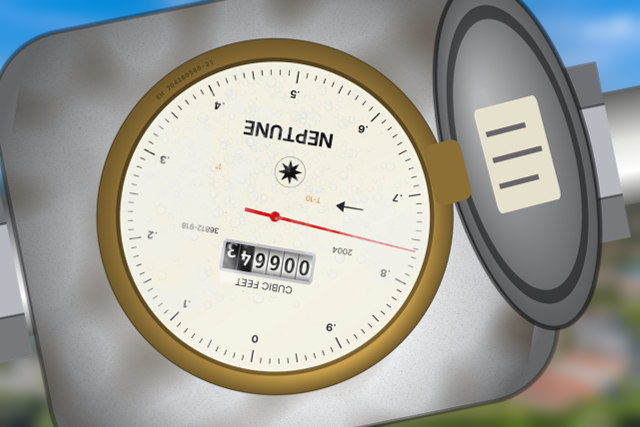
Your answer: 6642.76 ft³
